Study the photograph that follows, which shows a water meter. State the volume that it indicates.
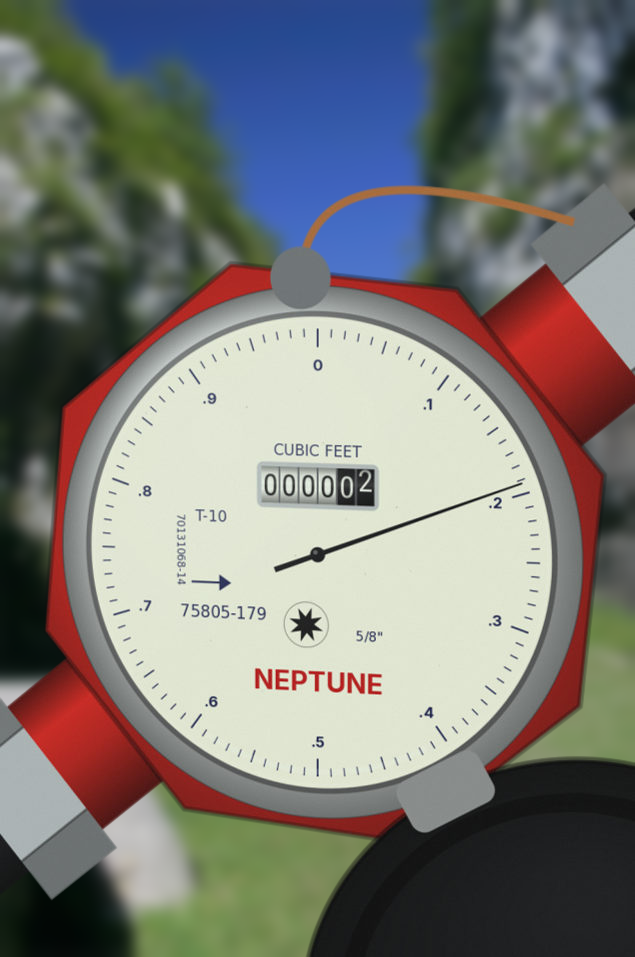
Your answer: 2.19 ft³
